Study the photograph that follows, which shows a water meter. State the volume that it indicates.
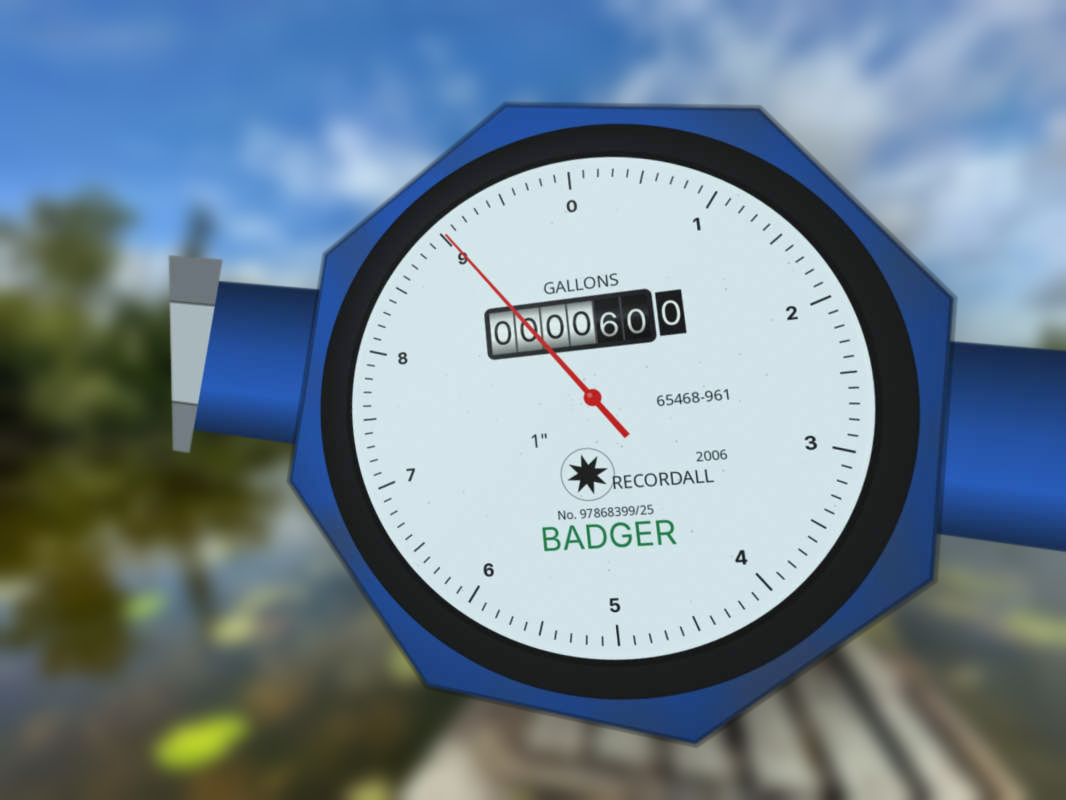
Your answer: 599.0 gal
